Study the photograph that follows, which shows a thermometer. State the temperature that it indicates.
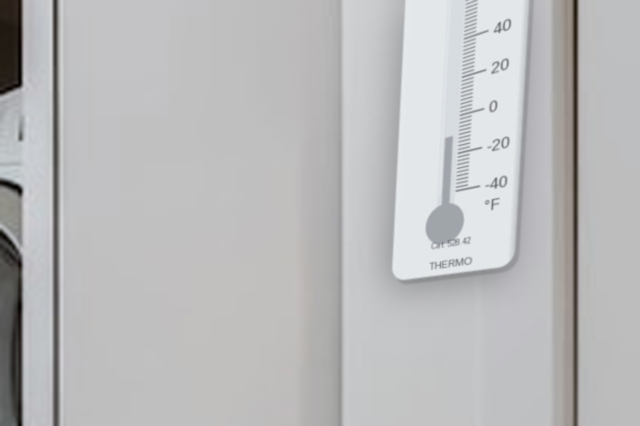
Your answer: -10 °F
